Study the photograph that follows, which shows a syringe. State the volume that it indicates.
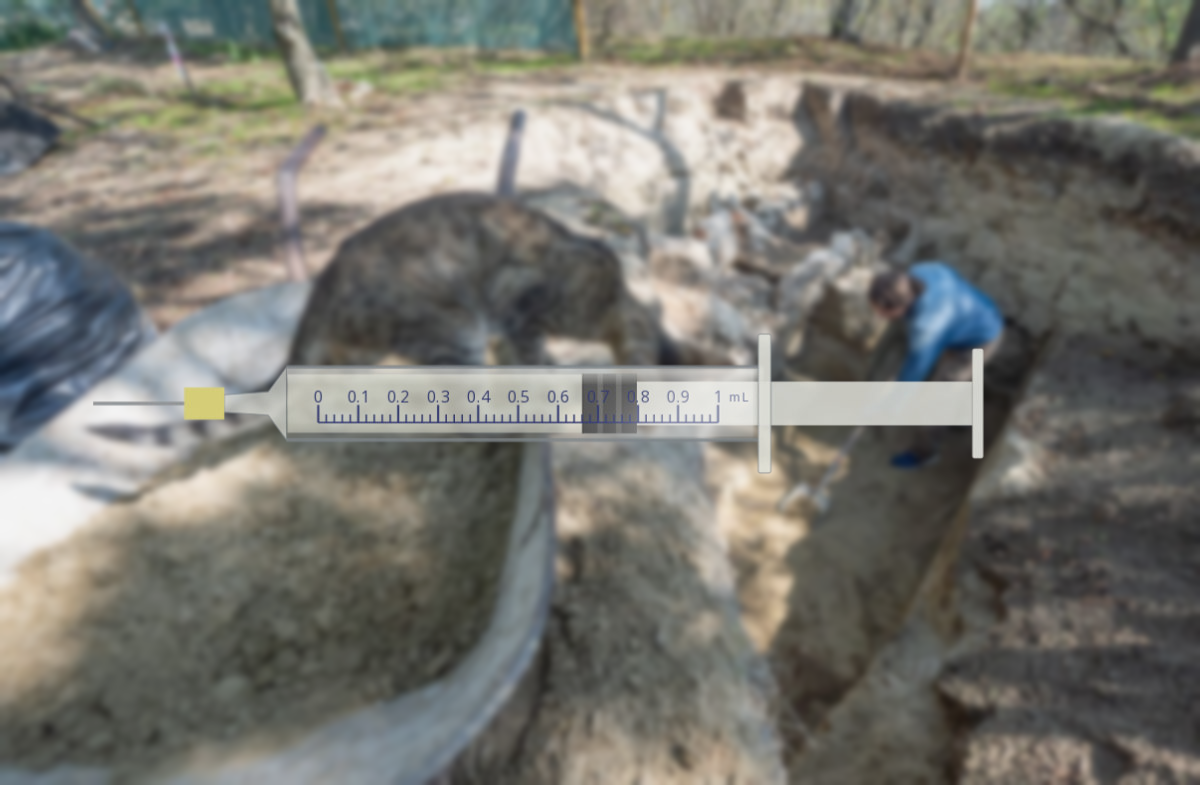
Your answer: 0.66 mL
